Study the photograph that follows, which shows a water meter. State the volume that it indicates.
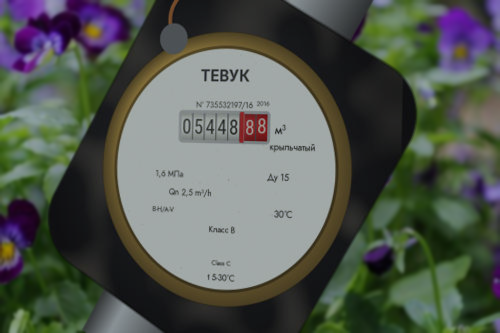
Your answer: 5448.88 m³
